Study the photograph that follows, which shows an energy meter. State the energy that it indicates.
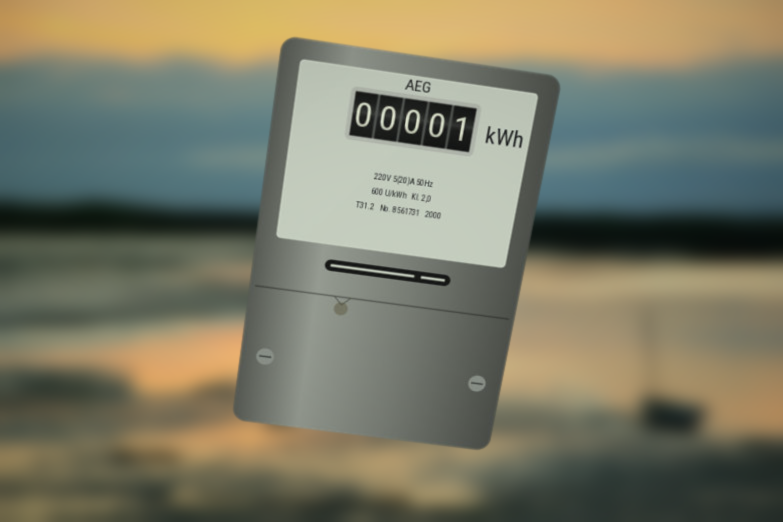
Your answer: 1 kWh
